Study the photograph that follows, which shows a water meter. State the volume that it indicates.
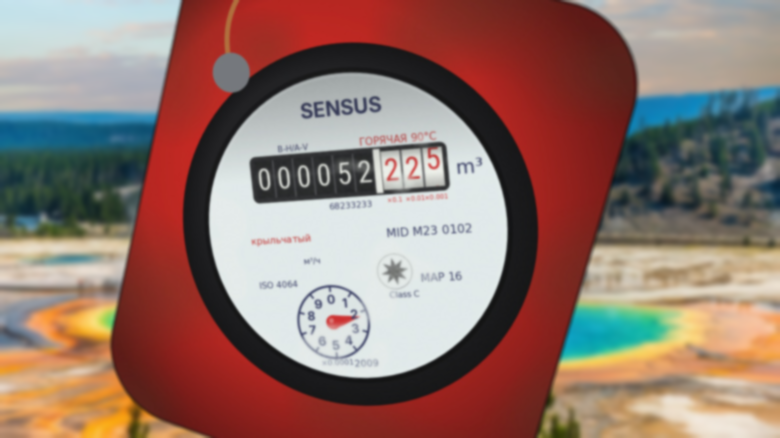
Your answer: 52.2252 m³
